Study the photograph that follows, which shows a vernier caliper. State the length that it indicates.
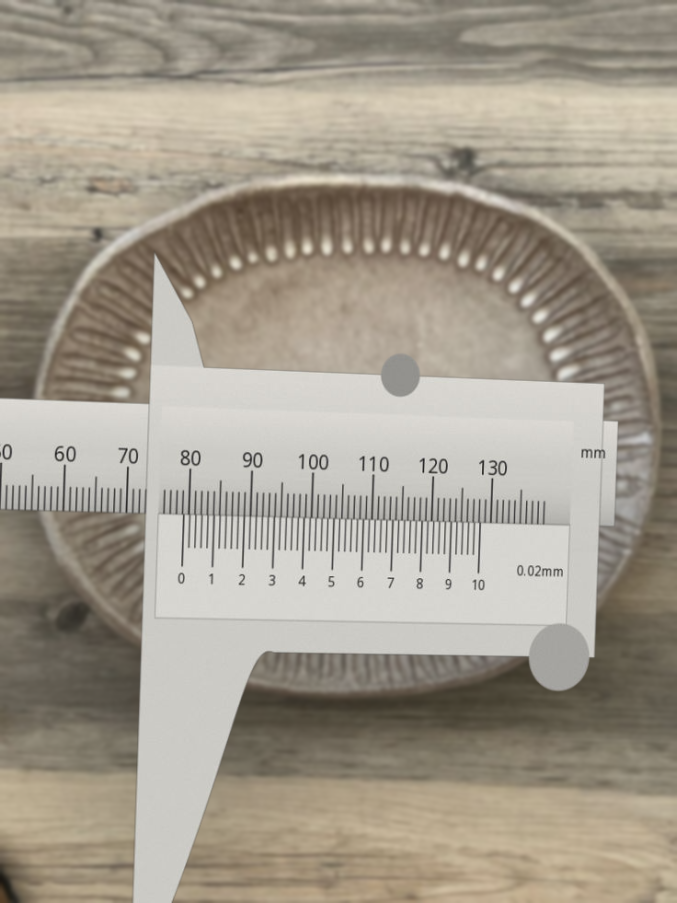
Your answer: 79.2 mm
